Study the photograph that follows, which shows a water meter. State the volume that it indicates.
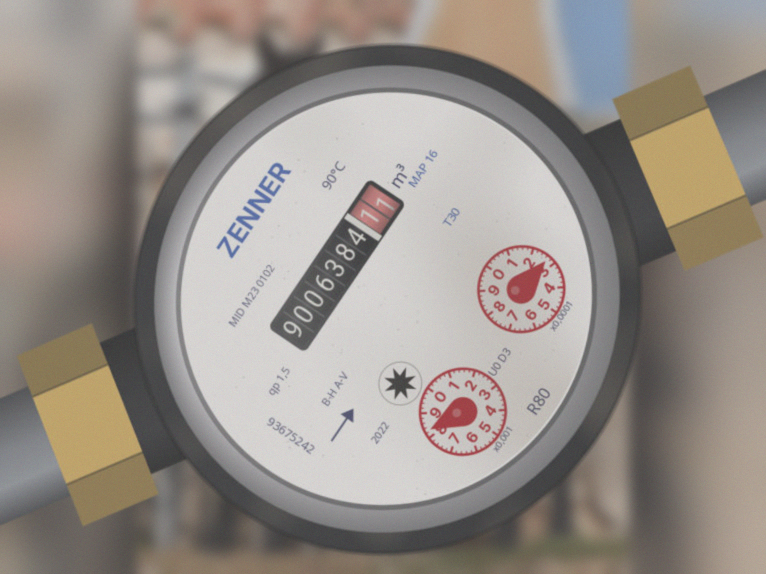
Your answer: 9006384.1082 m³
